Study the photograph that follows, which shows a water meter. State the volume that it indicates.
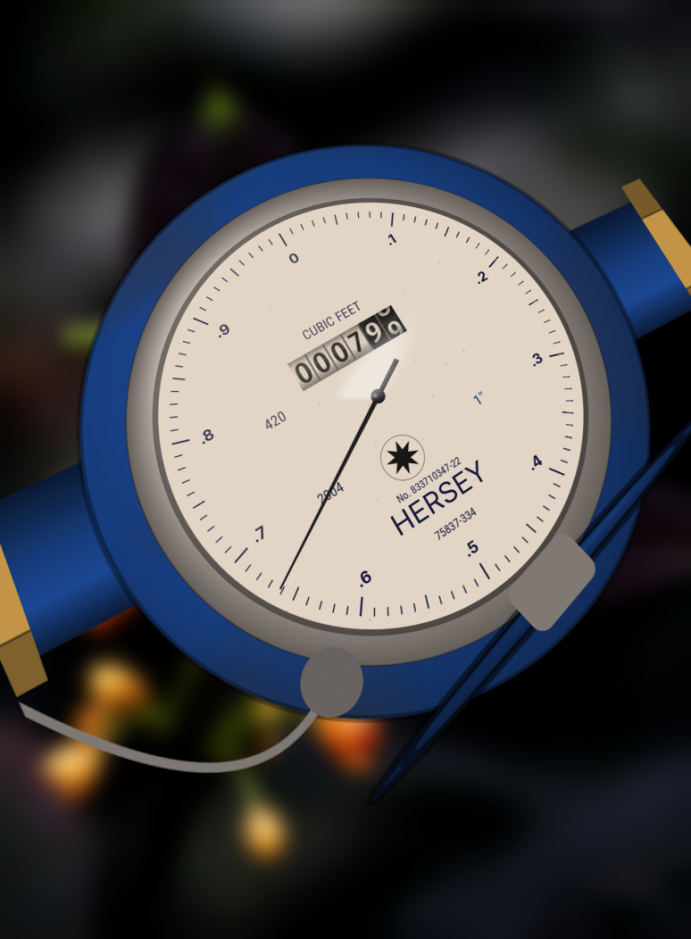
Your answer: 798.66 ft³
